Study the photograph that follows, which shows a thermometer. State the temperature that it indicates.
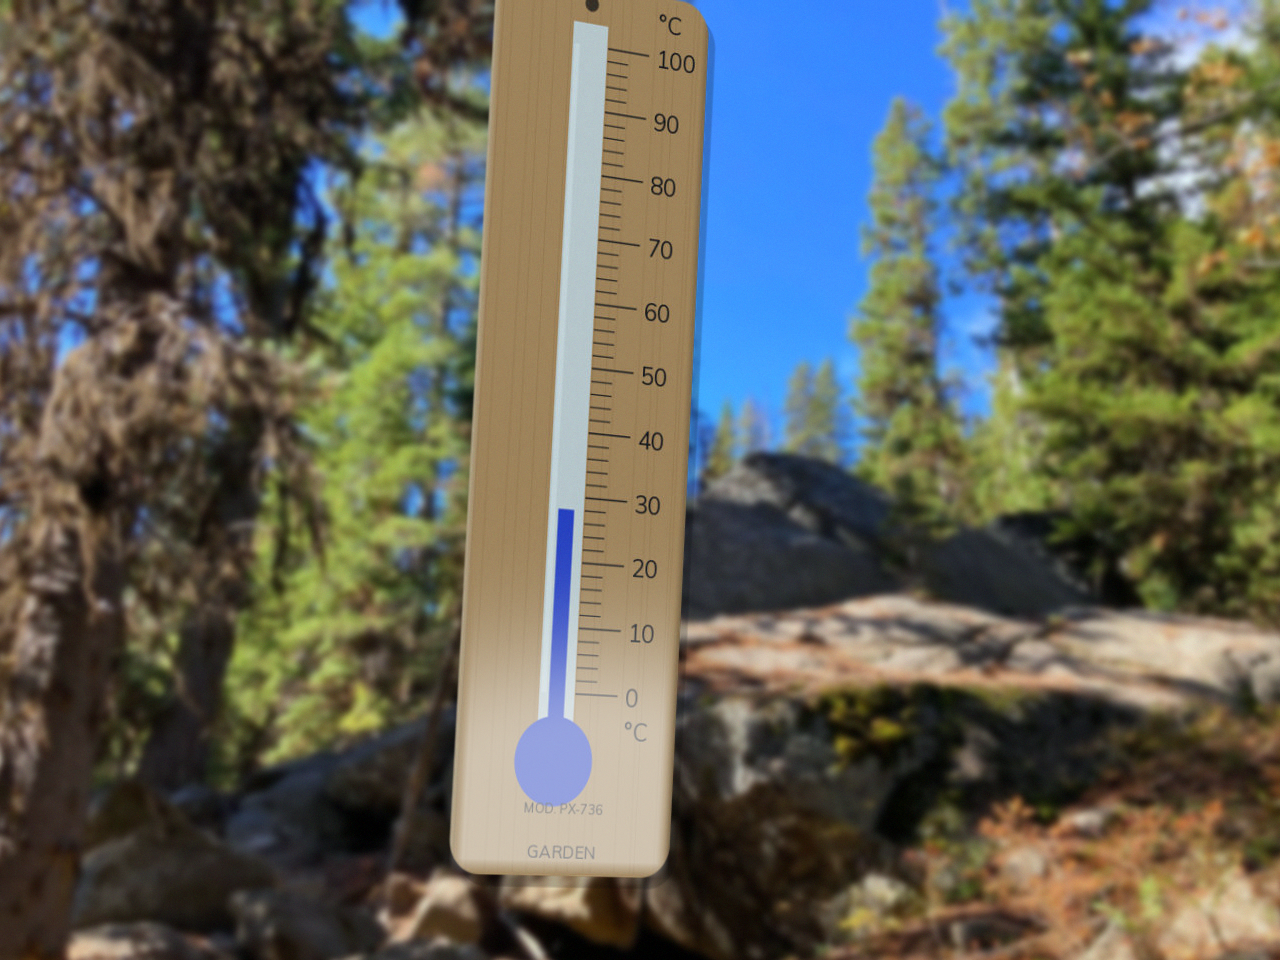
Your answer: 28 °C
